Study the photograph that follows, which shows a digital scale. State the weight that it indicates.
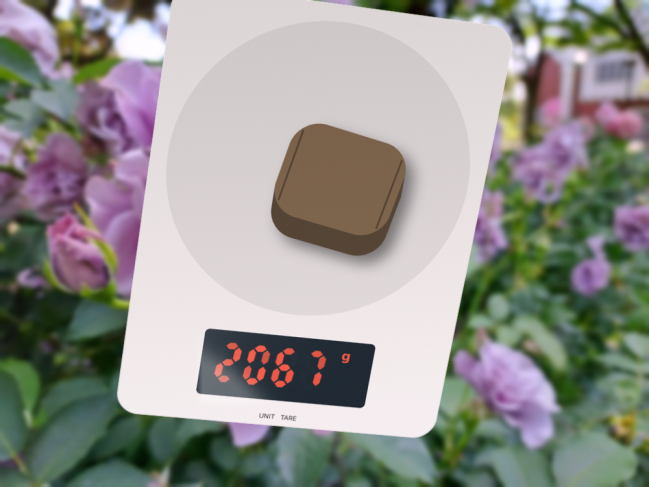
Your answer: 2067 g
